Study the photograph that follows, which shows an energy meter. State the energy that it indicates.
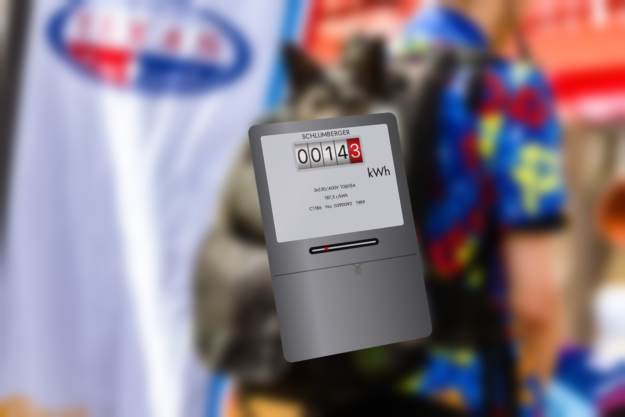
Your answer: 14.3 kWh
